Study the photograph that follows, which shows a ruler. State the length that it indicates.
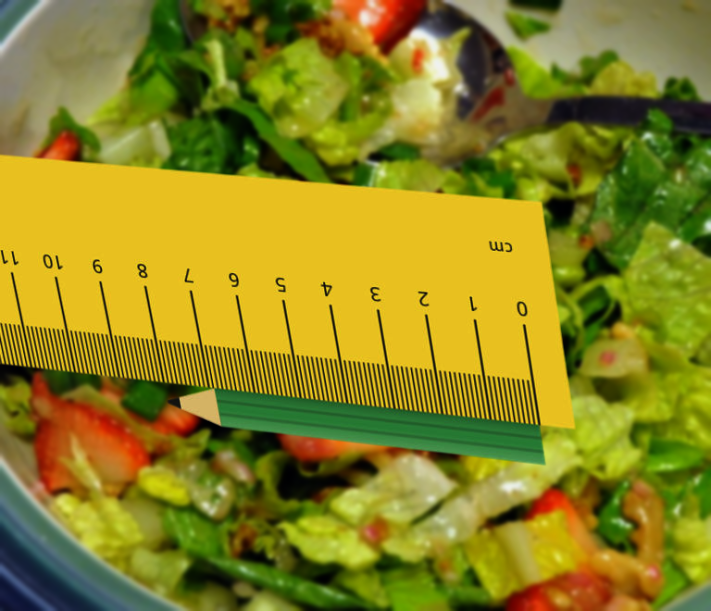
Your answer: 8 cm
